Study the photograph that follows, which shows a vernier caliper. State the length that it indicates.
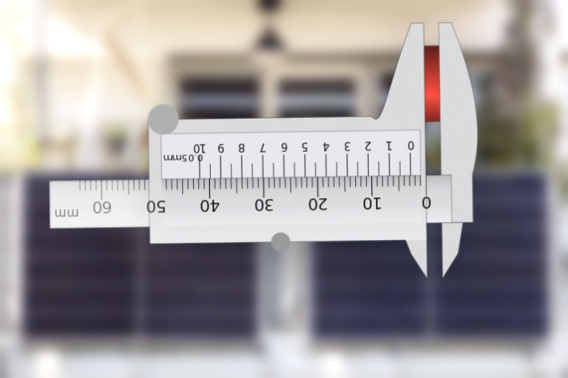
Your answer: 2.8 mm
